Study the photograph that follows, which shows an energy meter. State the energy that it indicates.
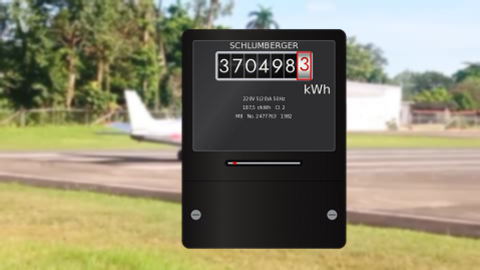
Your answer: 370498.3 kWh
